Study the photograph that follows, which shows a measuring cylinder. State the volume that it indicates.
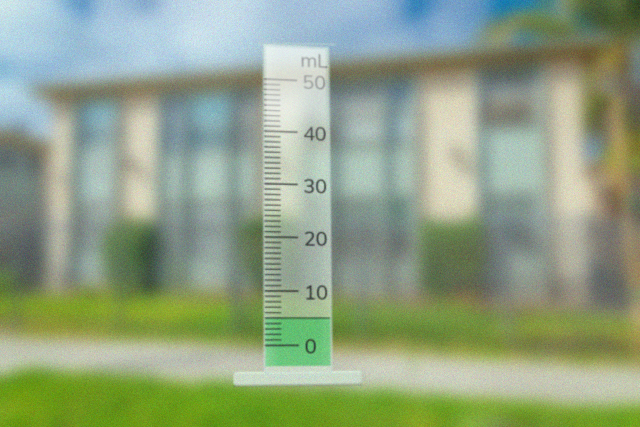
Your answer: 5 mL
